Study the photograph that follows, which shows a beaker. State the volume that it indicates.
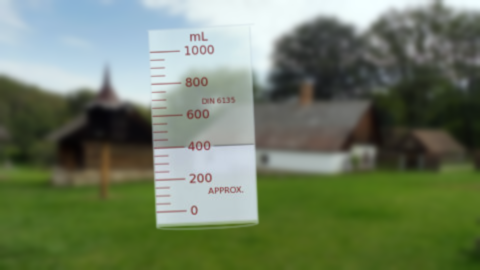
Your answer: 400 mL
